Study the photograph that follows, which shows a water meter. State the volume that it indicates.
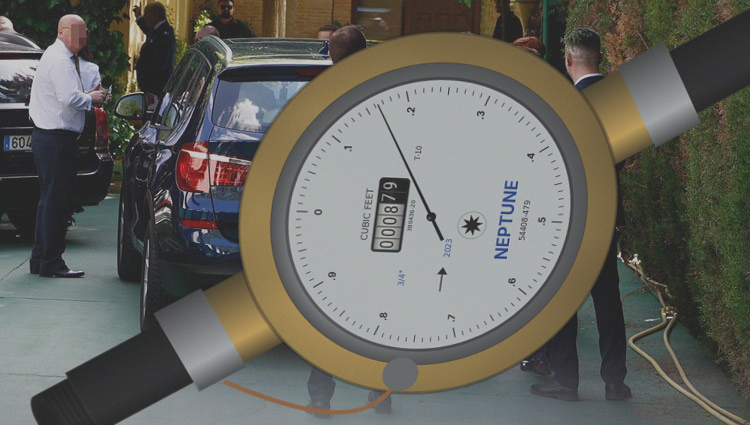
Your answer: 879.16 ft³
